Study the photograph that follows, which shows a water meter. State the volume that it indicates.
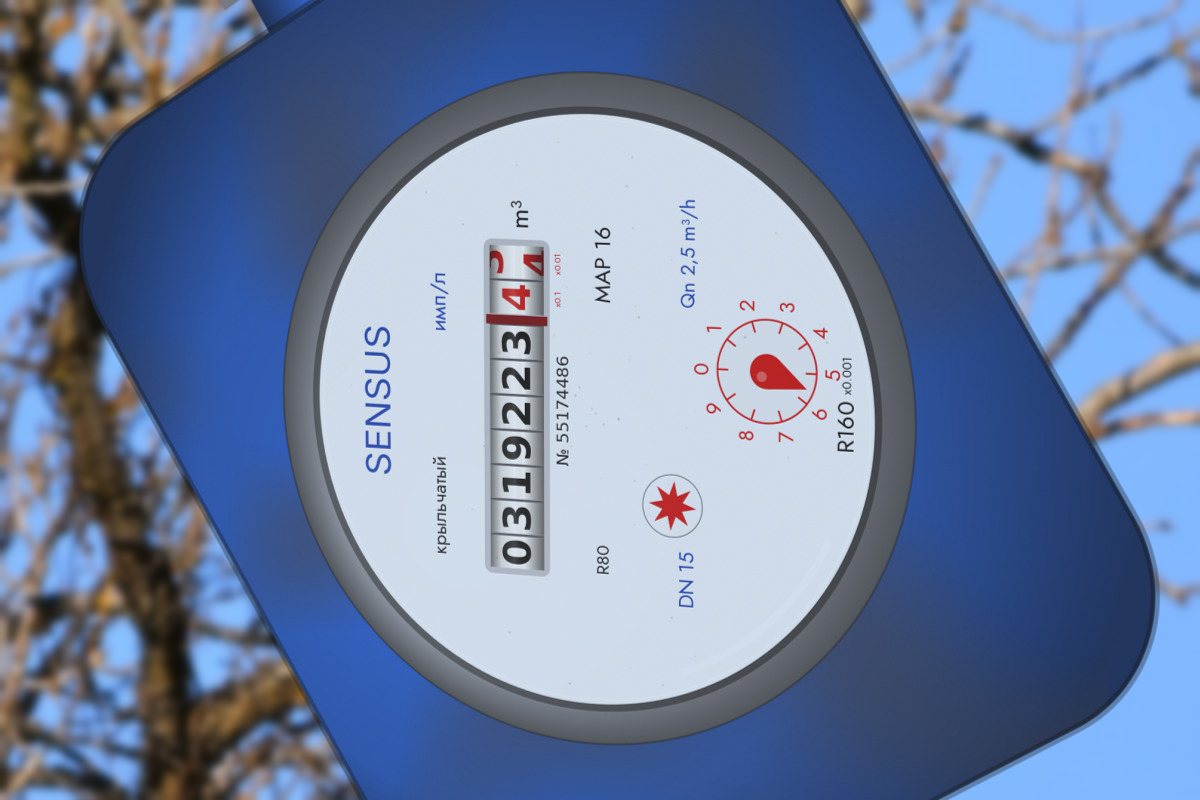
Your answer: 319223.435 m³
